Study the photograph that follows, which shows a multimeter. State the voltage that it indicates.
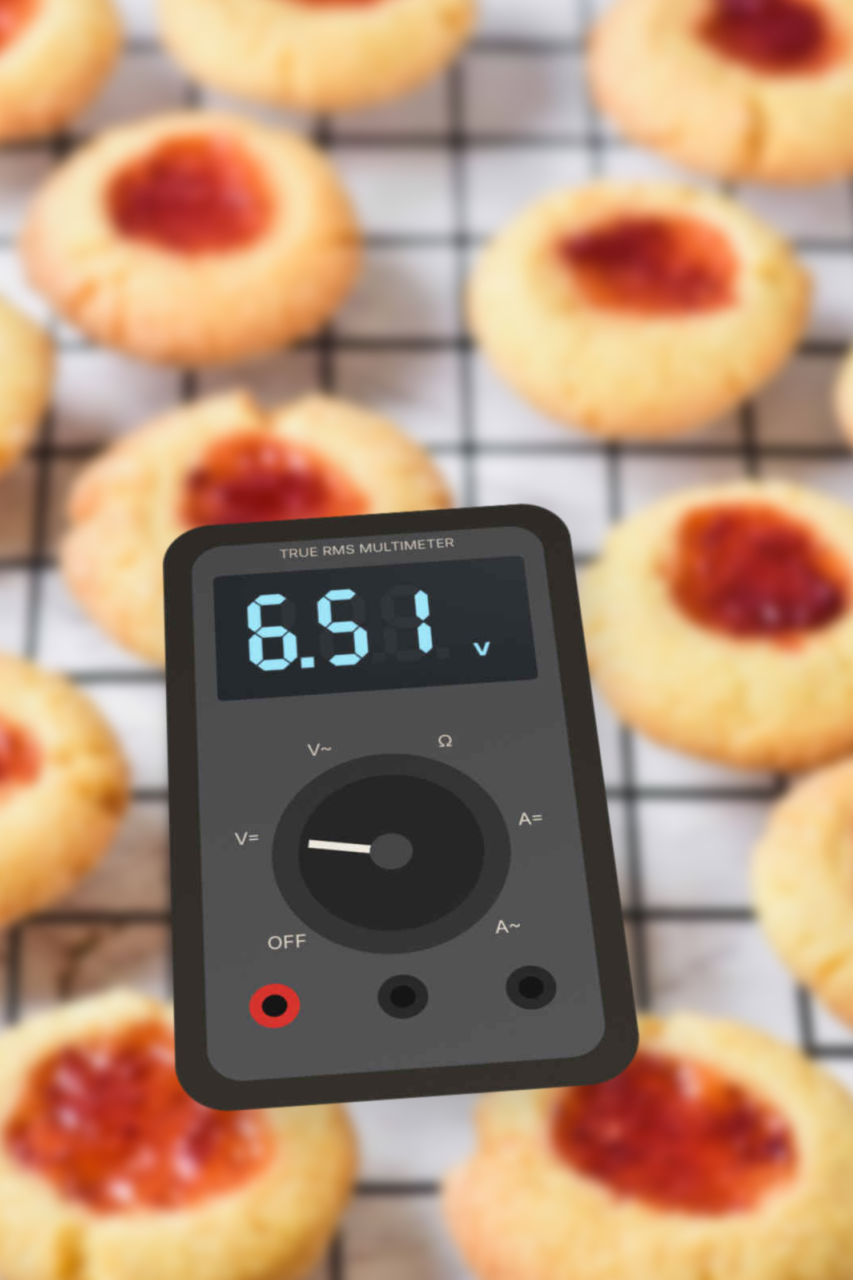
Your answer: 6.51 V
